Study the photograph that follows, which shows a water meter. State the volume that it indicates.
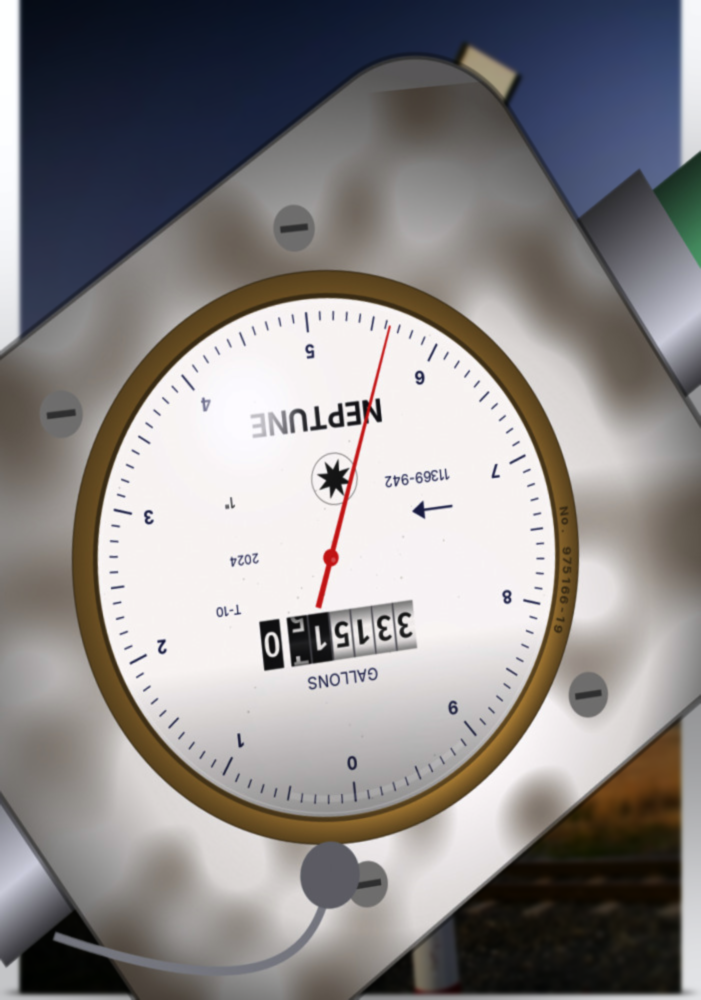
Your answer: 3315145.6 gal
